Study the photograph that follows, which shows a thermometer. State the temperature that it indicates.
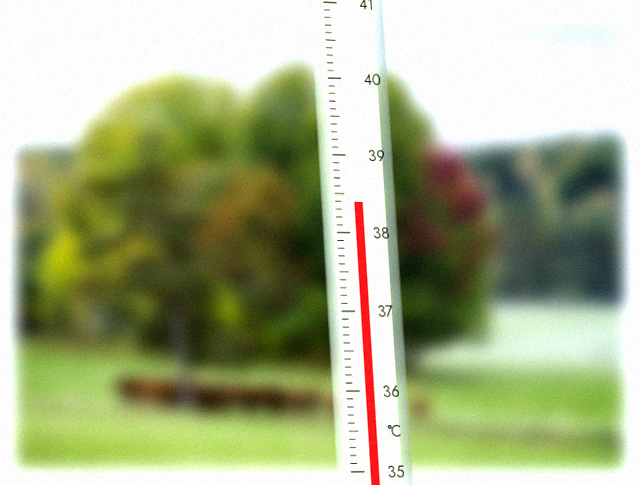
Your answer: 38.4 °C
